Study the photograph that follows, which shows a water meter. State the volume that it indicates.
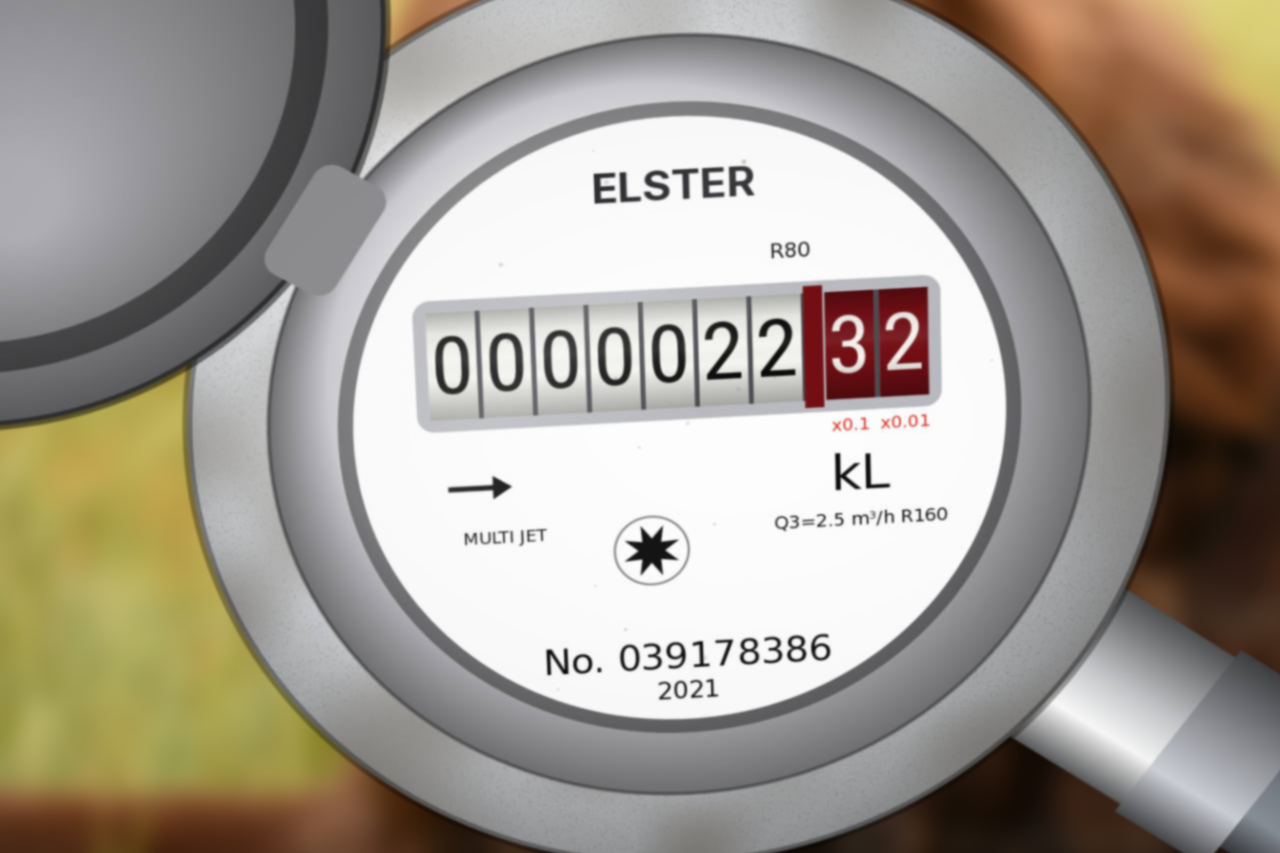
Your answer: 22.32 kL
